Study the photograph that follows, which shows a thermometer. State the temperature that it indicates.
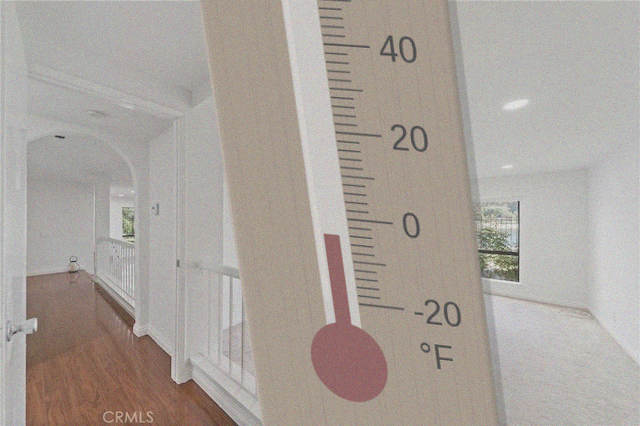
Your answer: -4 °F
